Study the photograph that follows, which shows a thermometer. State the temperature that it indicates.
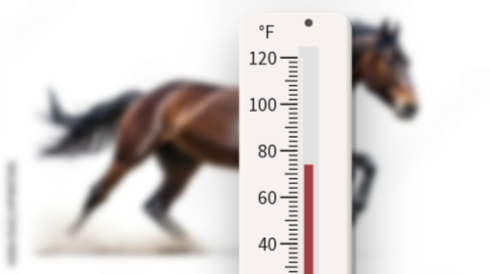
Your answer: 74 °F
